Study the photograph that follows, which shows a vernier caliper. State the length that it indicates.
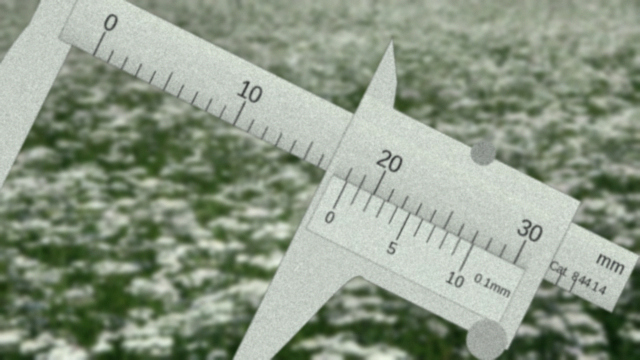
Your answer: 18.1 mm
